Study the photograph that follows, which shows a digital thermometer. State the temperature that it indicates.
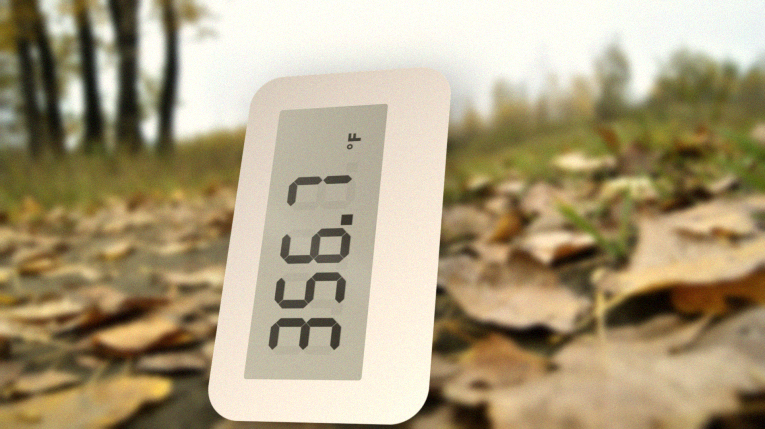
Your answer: 356.7 °F
